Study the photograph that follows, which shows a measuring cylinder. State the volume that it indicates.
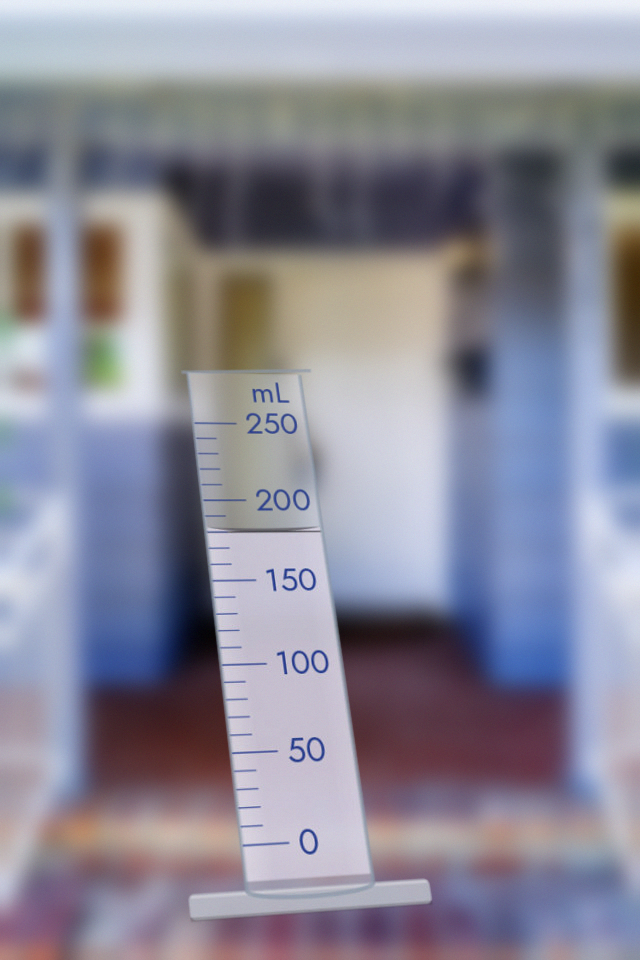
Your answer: 180 mL
